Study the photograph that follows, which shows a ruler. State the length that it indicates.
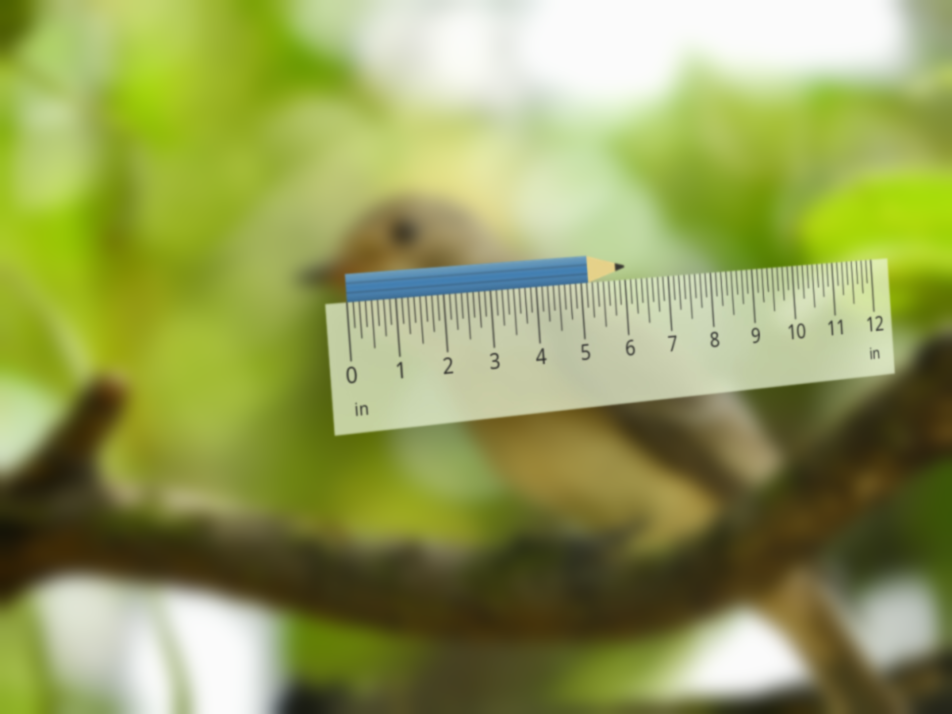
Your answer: 6 in
